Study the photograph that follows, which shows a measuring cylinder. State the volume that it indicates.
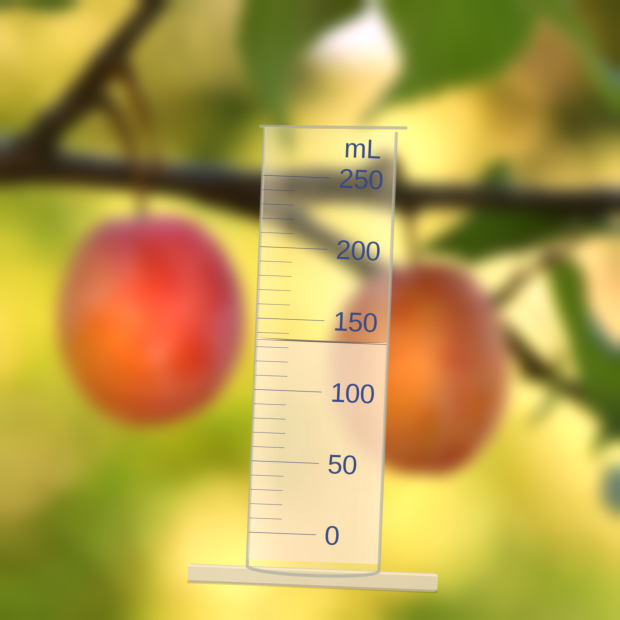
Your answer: 135 mL
